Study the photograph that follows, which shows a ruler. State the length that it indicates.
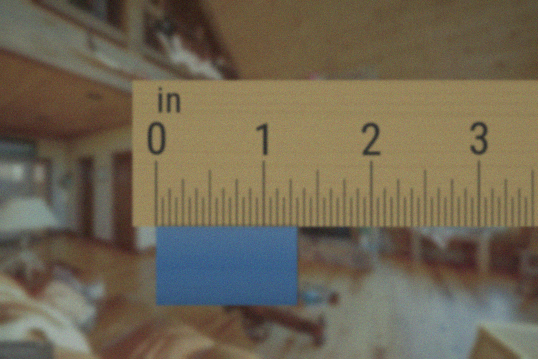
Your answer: 1.3125 in
